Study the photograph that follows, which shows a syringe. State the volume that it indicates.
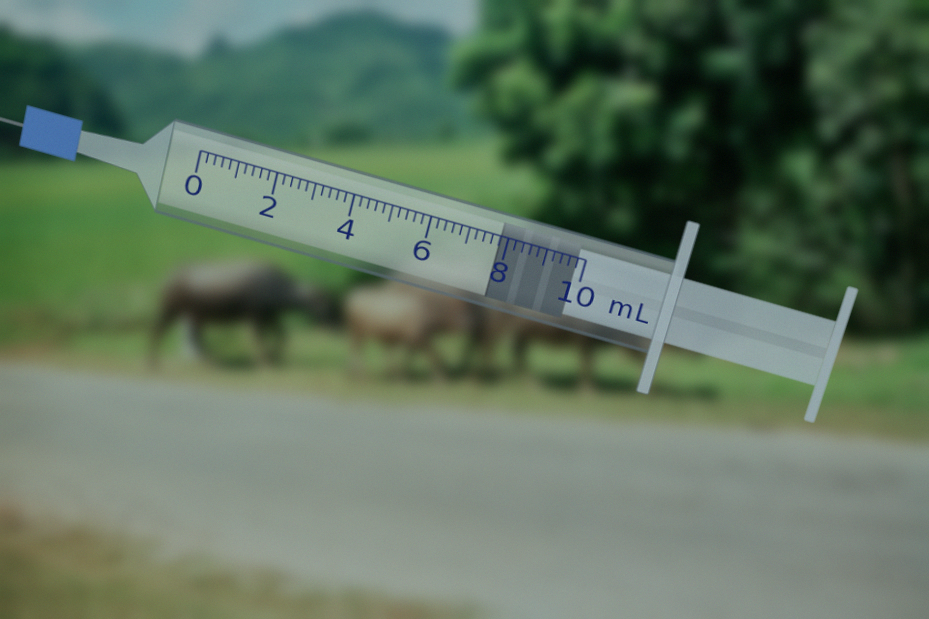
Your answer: 7.8 mL
